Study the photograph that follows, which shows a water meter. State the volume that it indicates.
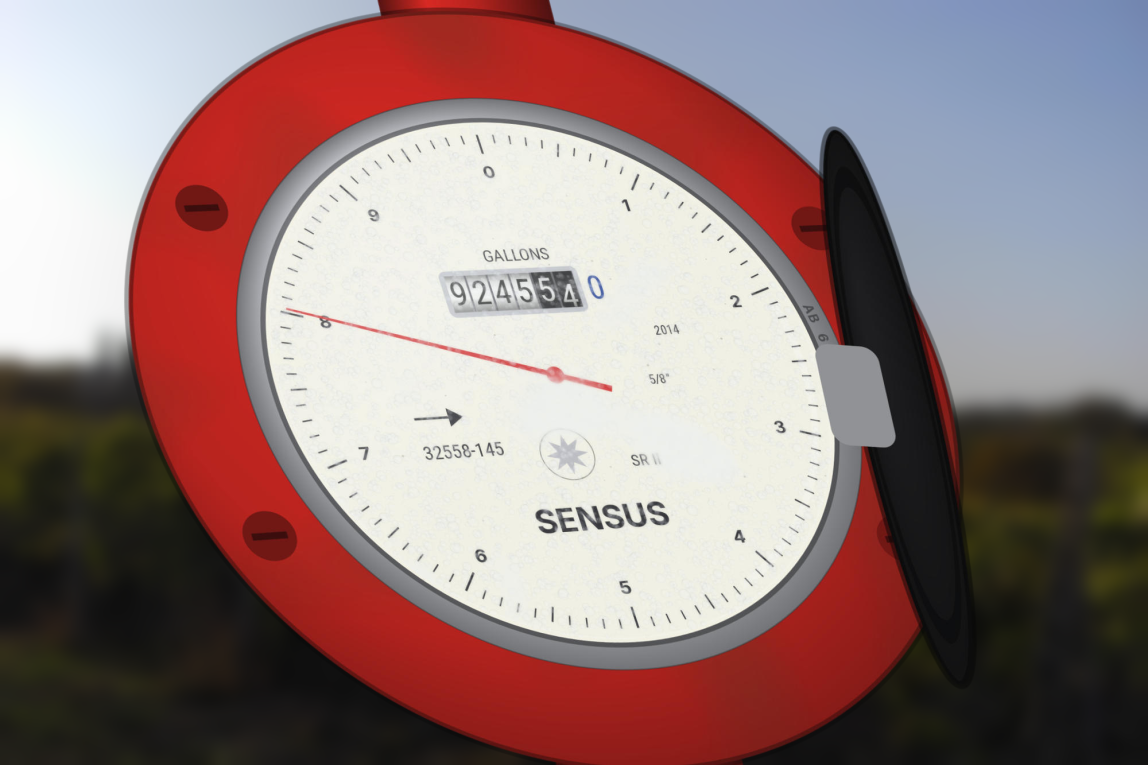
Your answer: 9245538.0 gal
